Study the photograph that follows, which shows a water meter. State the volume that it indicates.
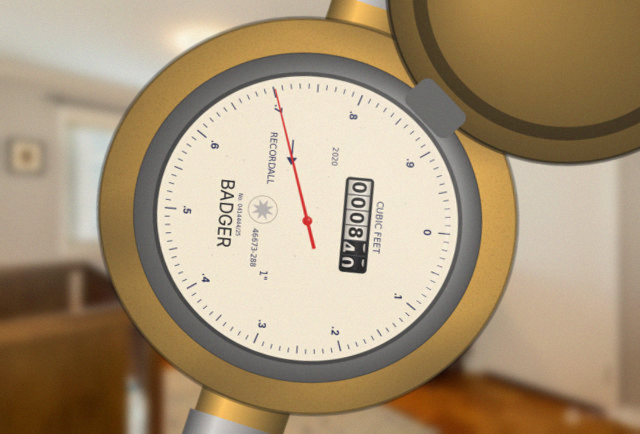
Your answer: 839.70 ft³
